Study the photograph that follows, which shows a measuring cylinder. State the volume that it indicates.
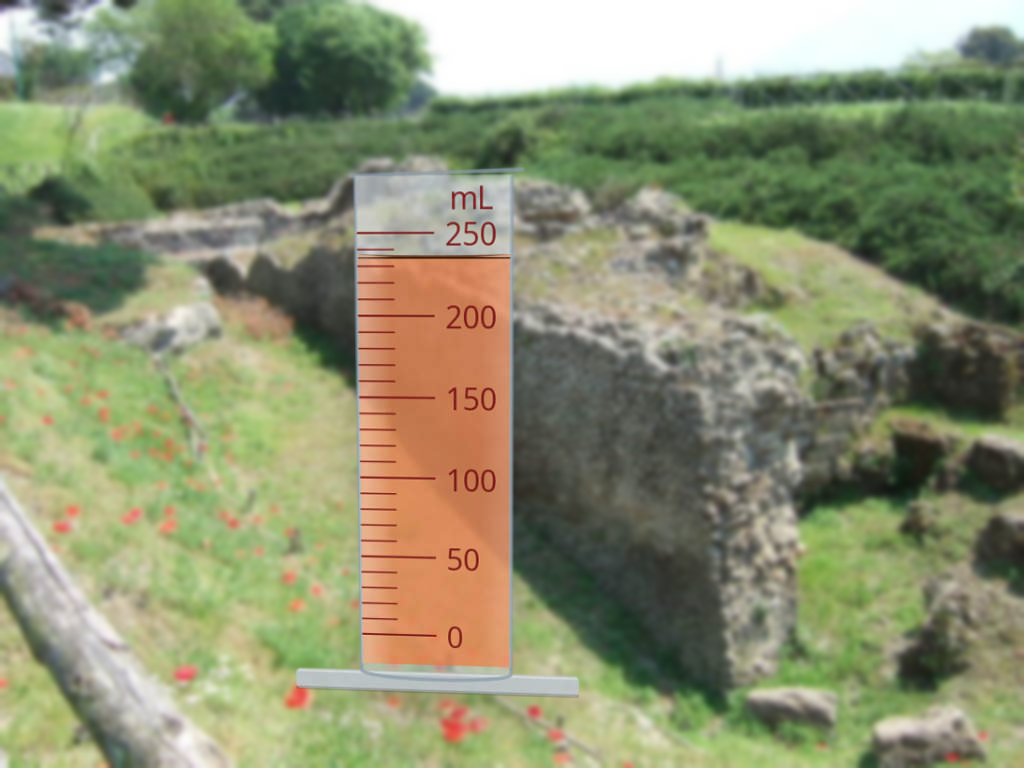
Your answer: 235 mL
